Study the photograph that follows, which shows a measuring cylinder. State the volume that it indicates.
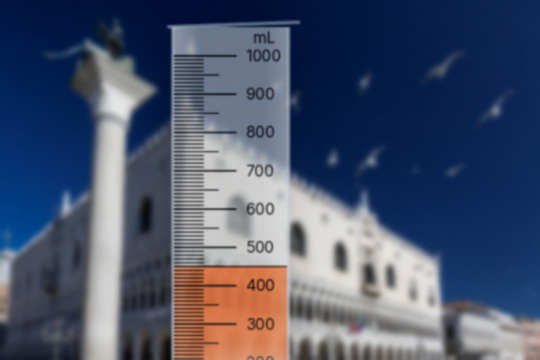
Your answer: 450 mL
